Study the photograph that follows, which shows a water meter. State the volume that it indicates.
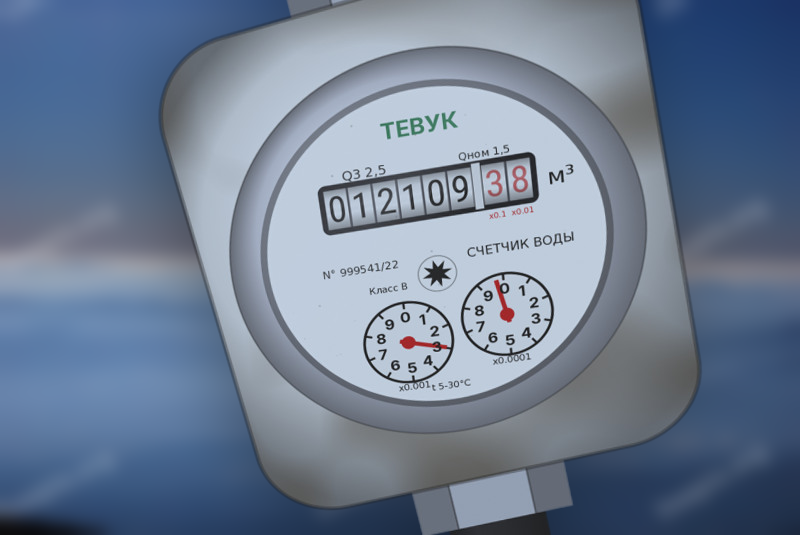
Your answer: 12109.3829 m³
